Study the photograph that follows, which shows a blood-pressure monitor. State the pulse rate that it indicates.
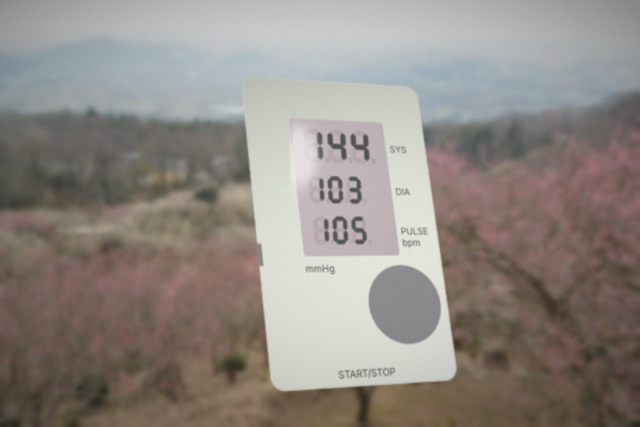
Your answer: 105 bpm
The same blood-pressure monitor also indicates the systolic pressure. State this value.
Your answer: 144 mmHg
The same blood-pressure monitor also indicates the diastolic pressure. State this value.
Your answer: 103 mmHg
